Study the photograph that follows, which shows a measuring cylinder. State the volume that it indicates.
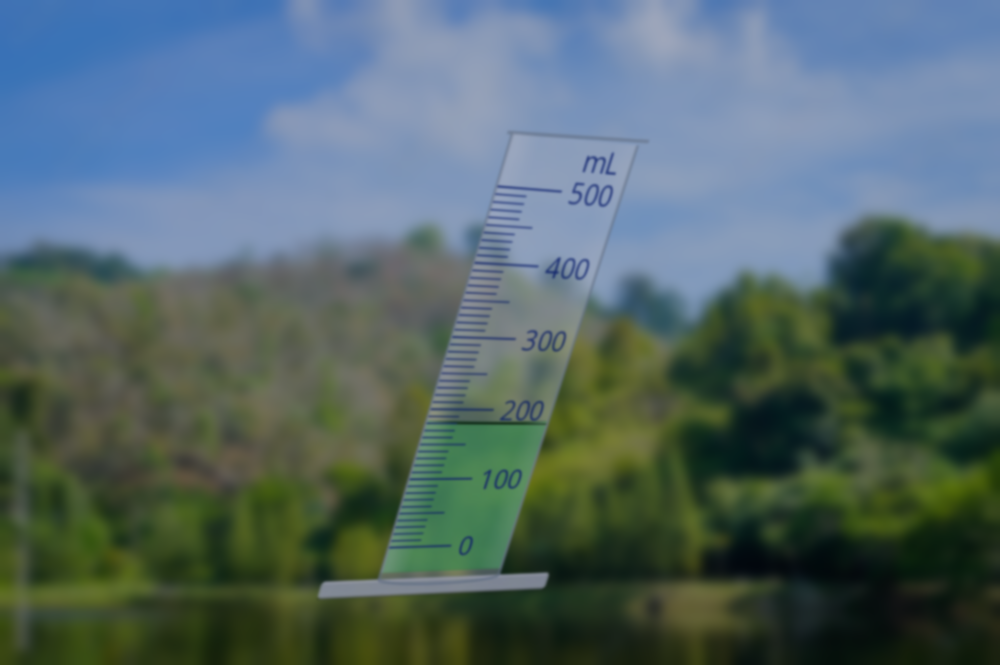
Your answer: 180 mL
